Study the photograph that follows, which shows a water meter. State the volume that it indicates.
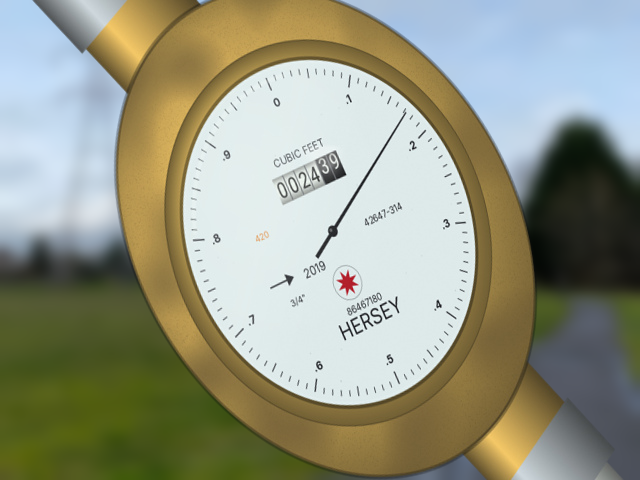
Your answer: 2439.17 ft³
